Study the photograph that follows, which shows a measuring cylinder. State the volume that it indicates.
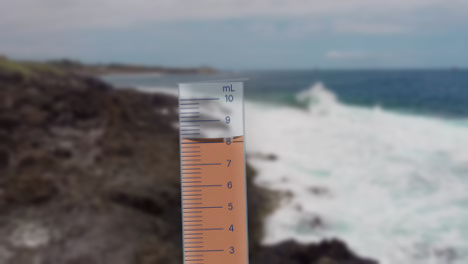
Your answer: 8 mL
